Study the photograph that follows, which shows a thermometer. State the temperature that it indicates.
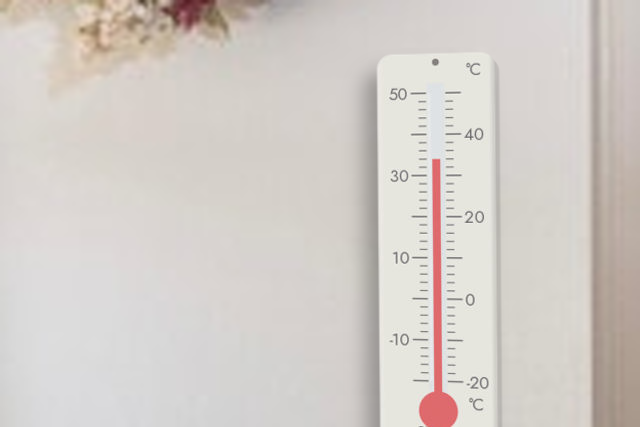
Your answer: 34 °C
